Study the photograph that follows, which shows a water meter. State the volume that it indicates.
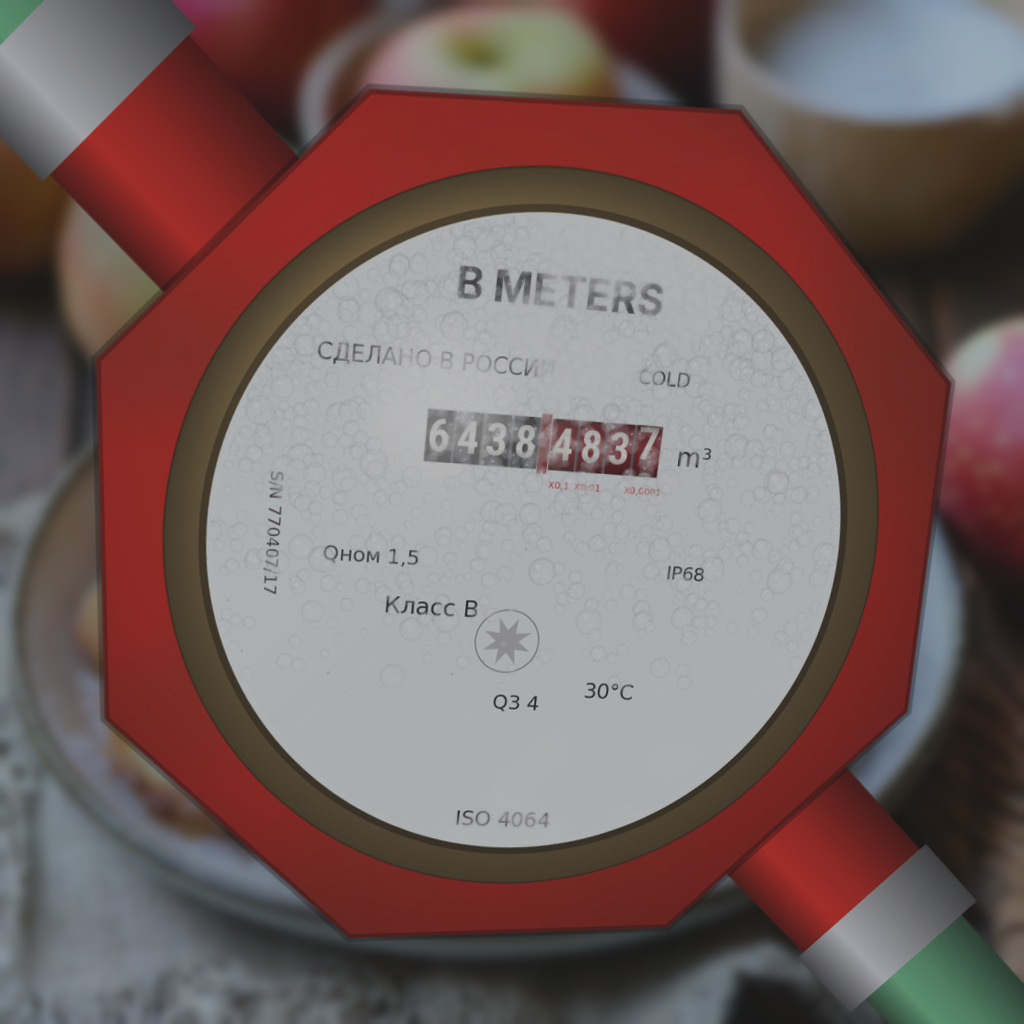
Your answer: 6438.4837 m³
